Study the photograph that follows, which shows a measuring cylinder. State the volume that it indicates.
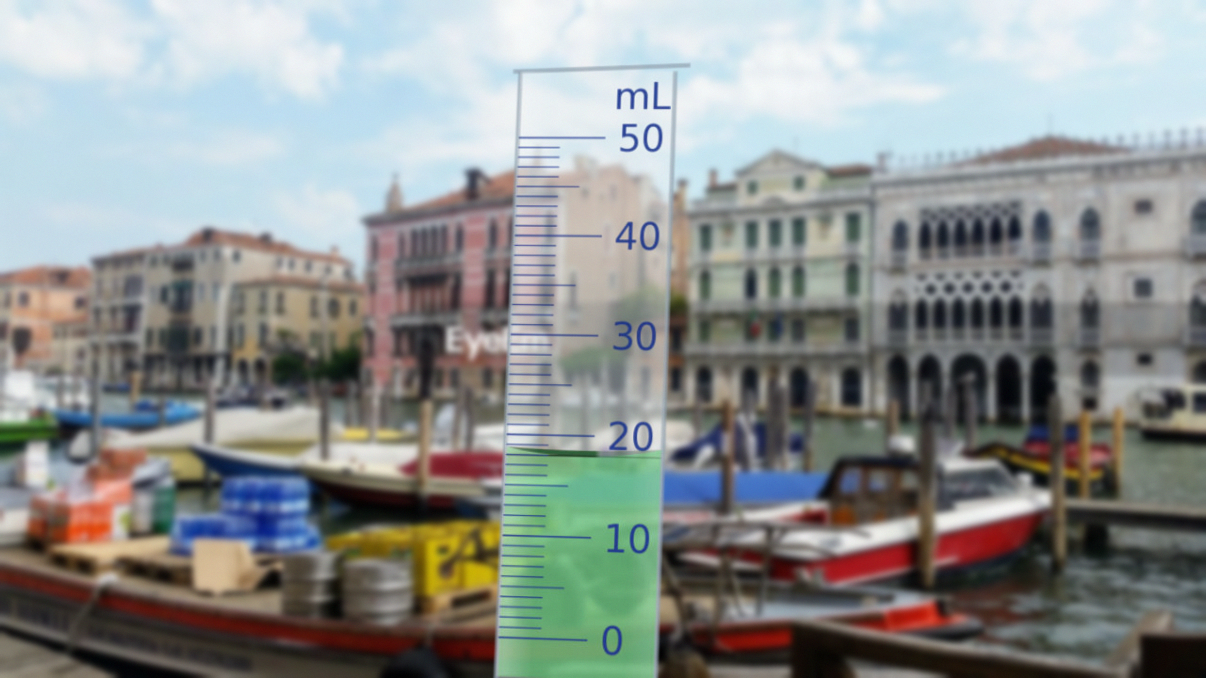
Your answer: 18 mL
